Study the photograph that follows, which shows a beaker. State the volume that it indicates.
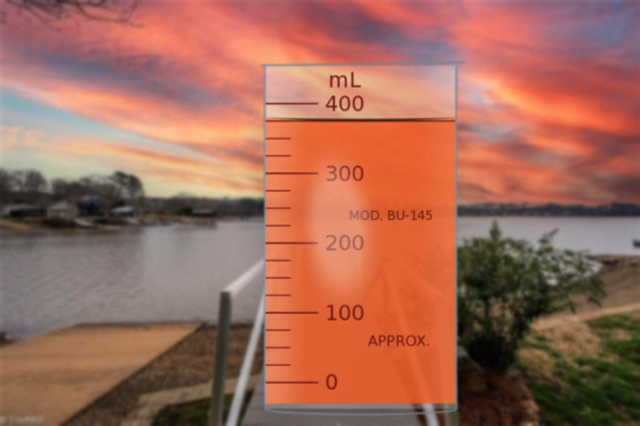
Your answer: 375 mL
